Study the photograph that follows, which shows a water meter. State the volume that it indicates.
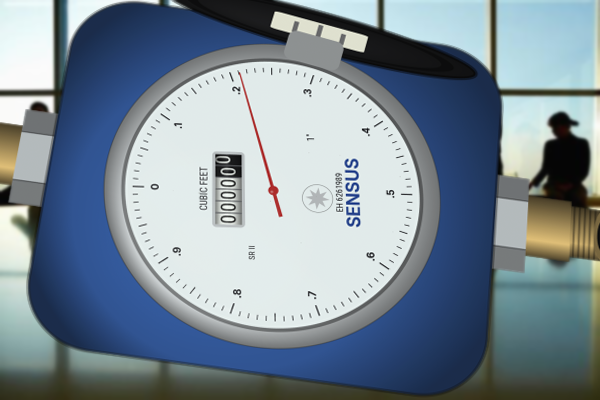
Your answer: 0.21 ft³
